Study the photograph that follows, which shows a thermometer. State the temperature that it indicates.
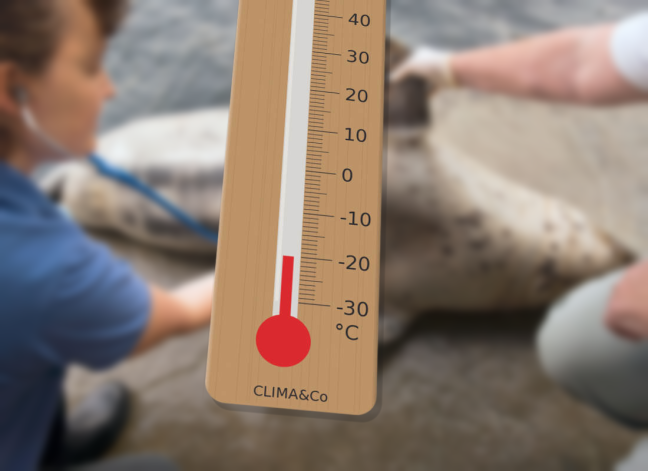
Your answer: -20 °C
